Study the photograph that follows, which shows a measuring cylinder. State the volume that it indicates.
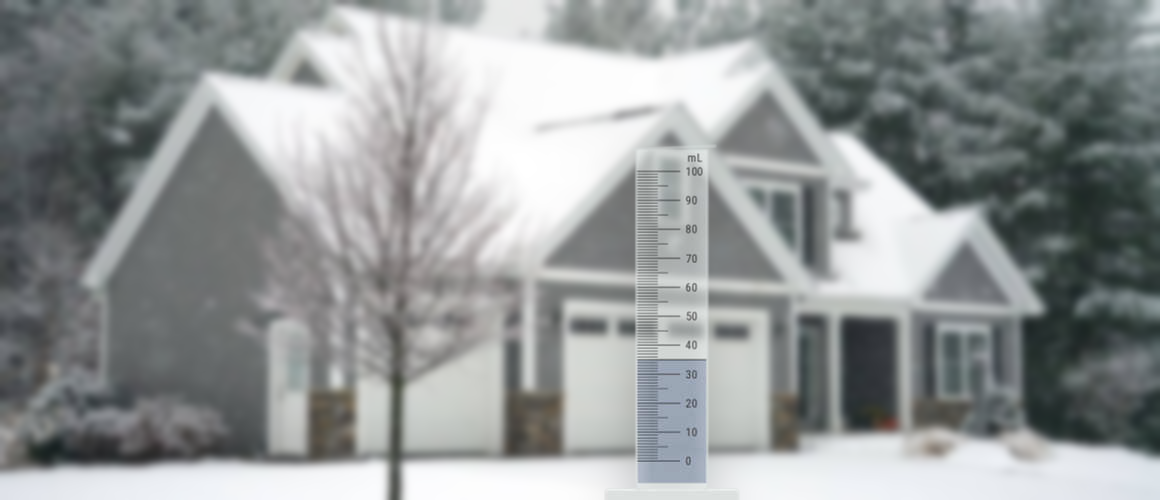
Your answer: 35 mL
